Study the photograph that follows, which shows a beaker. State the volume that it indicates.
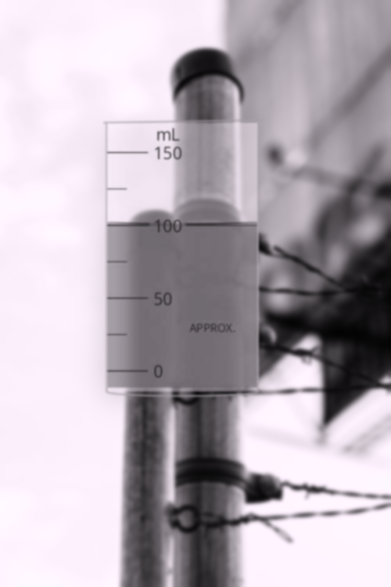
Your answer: 100 mL
